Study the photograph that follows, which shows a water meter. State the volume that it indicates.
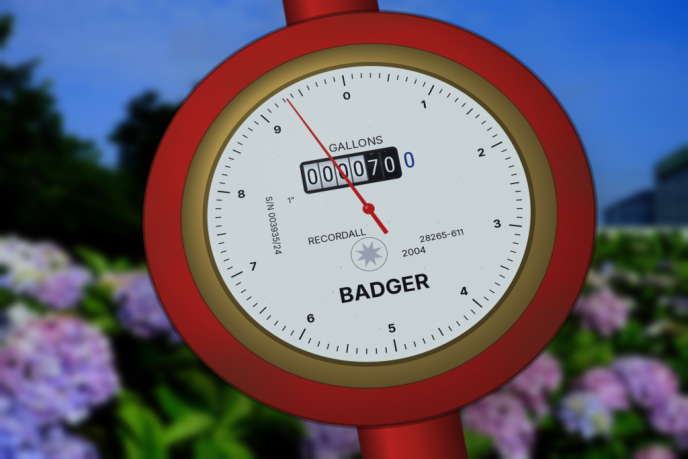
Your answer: 699.3 gal
